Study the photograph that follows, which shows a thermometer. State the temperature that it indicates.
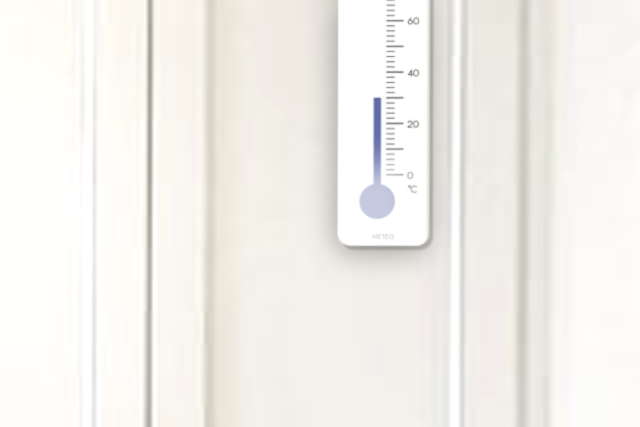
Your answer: 30 °C
